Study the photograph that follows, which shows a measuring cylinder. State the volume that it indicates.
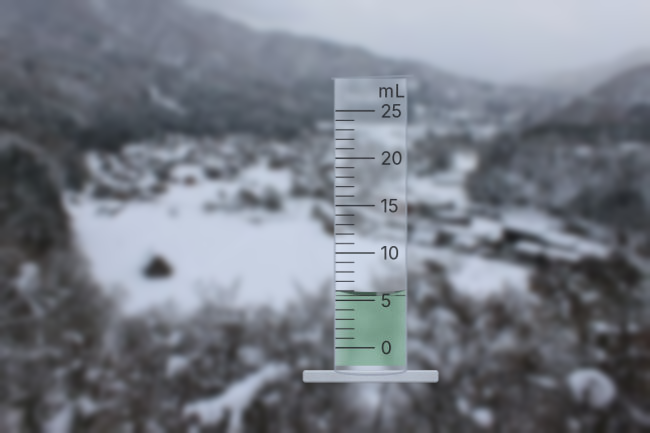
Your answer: 5.5 mL
